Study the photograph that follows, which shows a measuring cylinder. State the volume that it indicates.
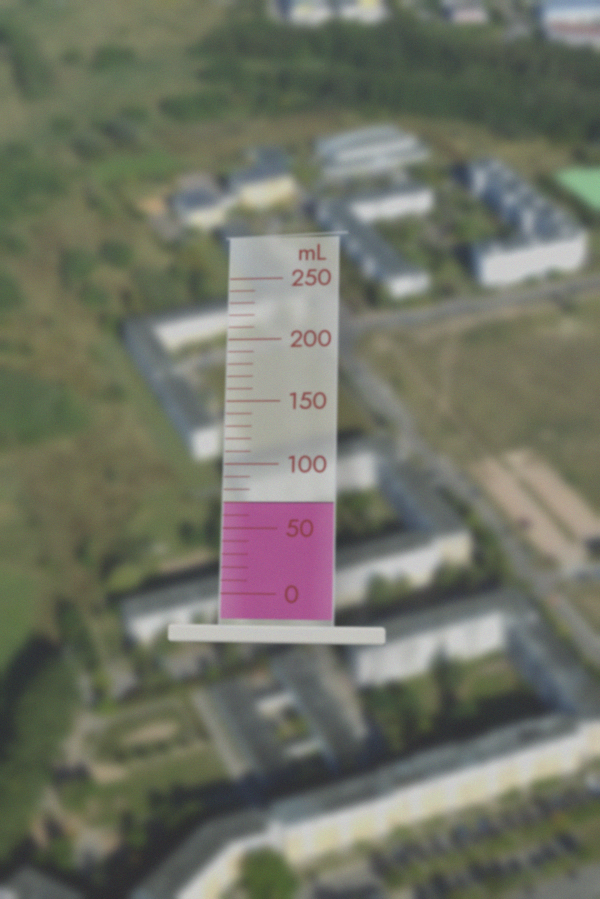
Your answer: 70 mL
